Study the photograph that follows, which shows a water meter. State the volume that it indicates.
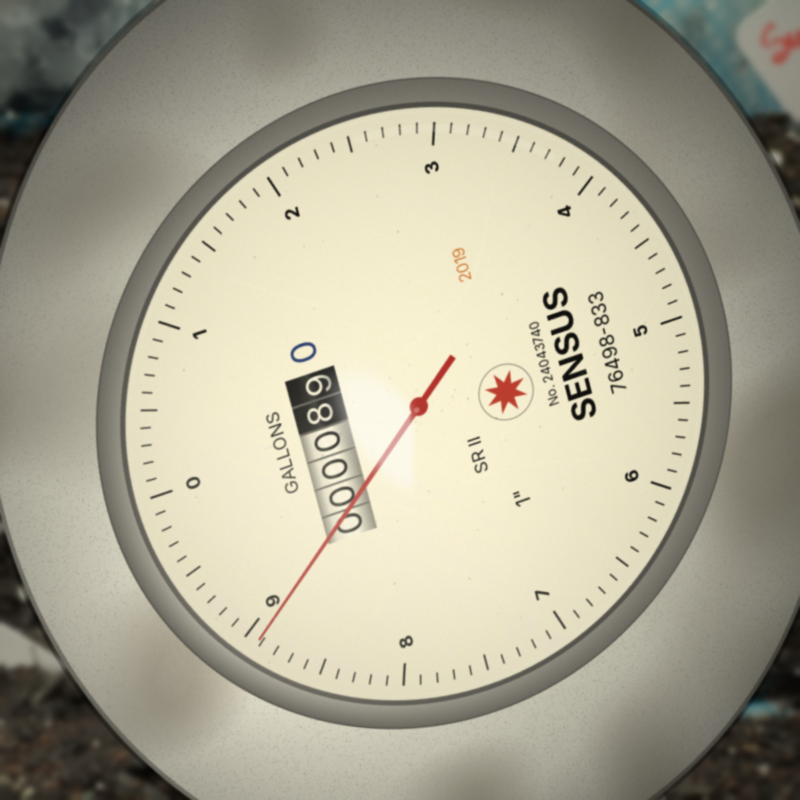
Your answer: 888.9 gal
